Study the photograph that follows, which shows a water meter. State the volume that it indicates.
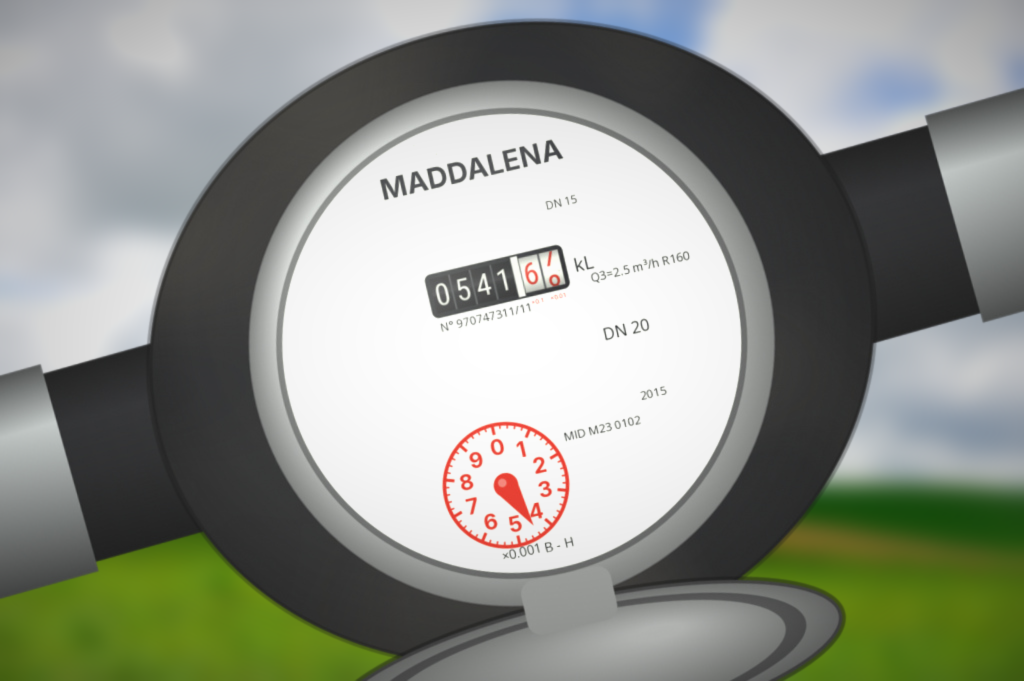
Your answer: 541.674 kL
